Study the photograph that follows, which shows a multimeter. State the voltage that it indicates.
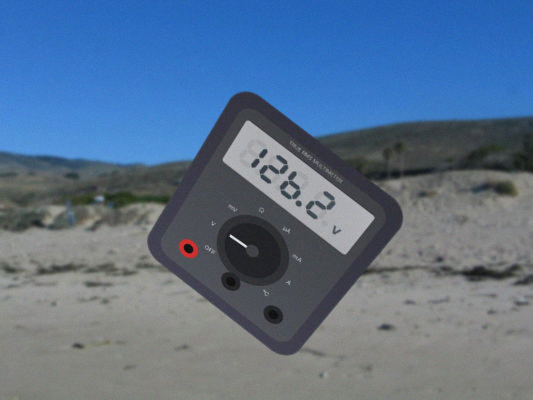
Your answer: 126.2 V
